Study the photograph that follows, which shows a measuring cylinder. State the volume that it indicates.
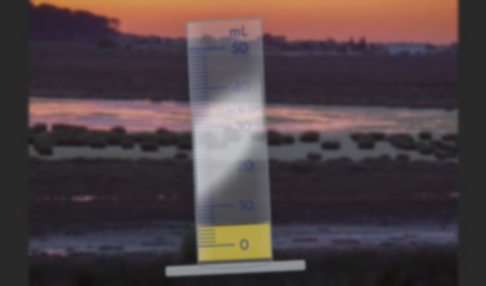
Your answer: 5 mL
